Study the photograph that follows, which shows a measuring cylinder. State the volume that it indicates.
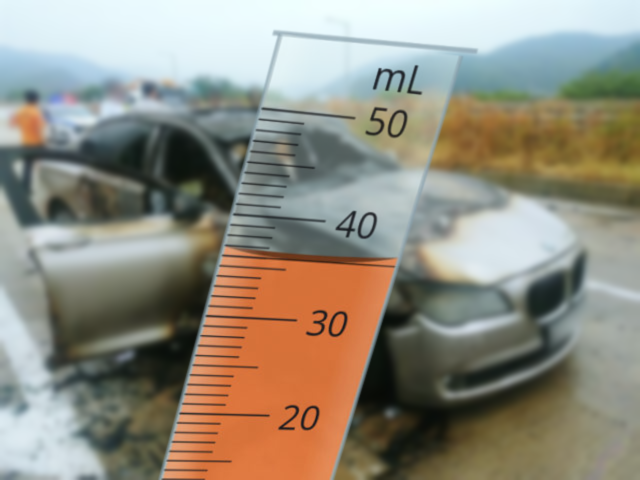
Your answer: 36 mL
